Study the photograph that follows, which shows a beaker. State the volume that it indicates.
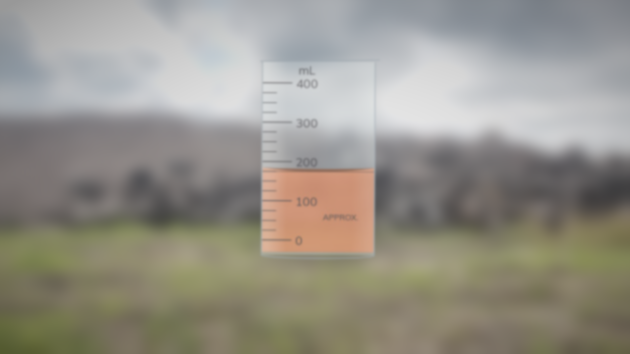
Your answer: 175 mL
